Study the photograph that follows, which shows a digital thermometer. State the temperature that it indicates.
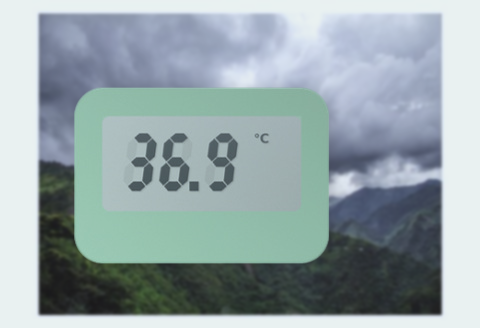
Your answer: 36.9 °C
